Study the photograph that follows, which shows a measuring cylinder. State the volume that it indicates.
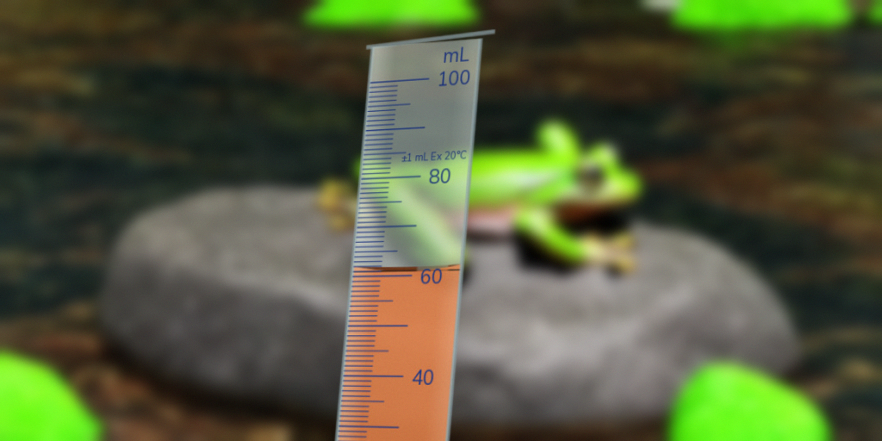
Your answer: 61 mL
